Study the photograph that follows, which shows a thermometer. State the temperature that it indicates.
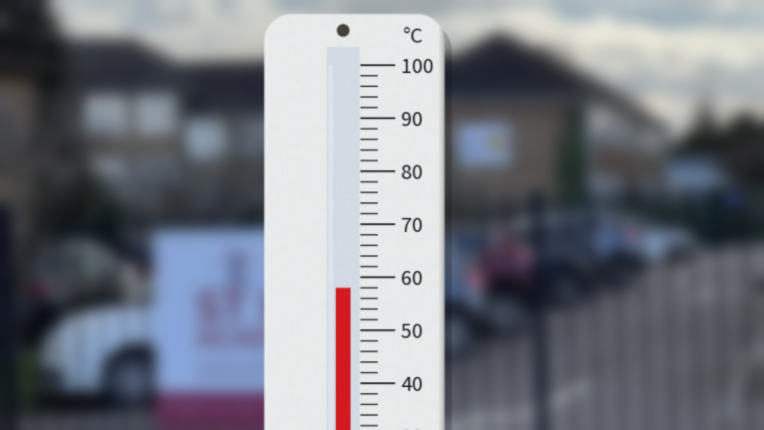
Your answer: 58 °C
